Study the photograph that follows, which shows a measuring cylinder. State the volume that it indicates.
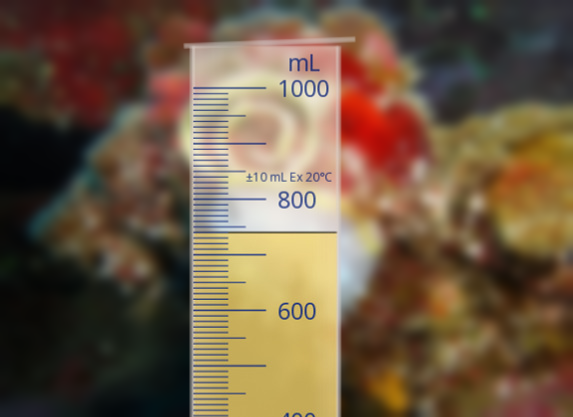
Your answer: 740 mL
